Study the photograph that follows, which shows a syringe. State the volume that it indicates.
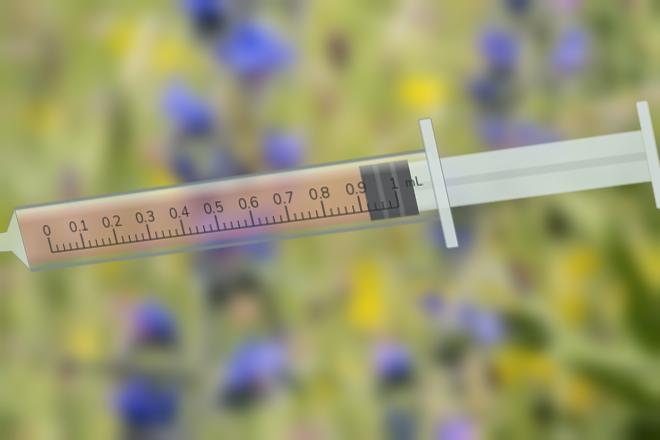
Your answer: 0.92 mL
